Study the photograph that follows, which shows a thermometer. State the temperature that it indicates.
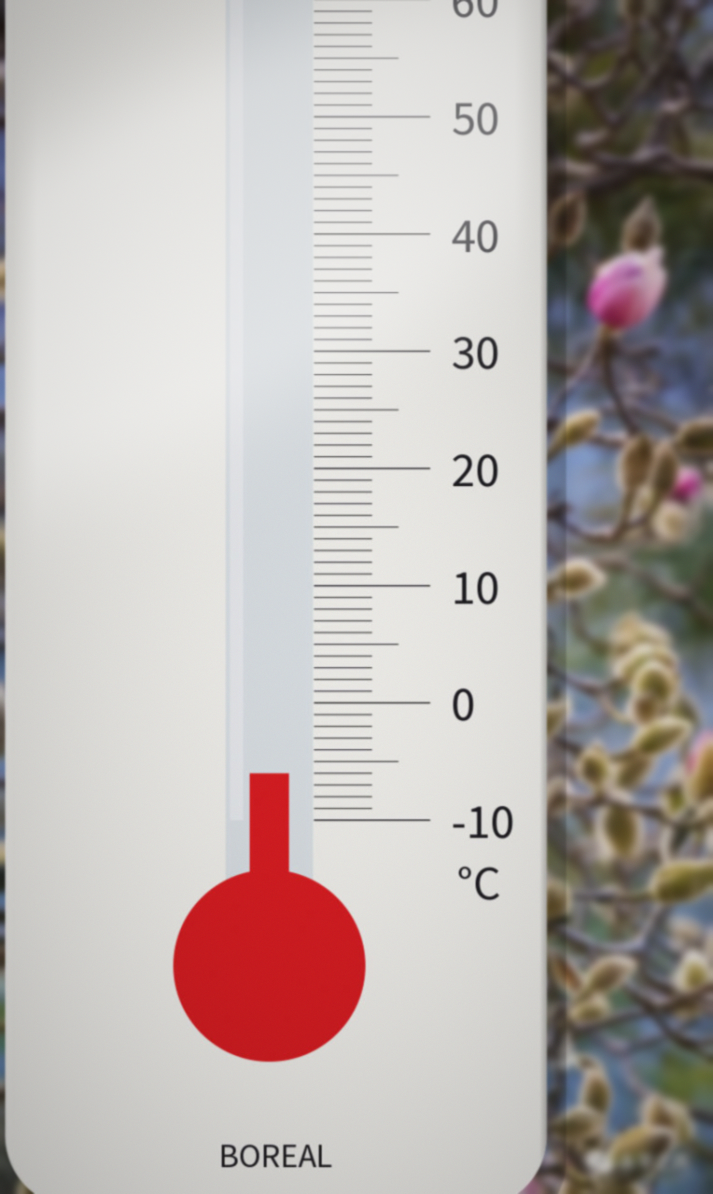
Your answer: -6 °C
